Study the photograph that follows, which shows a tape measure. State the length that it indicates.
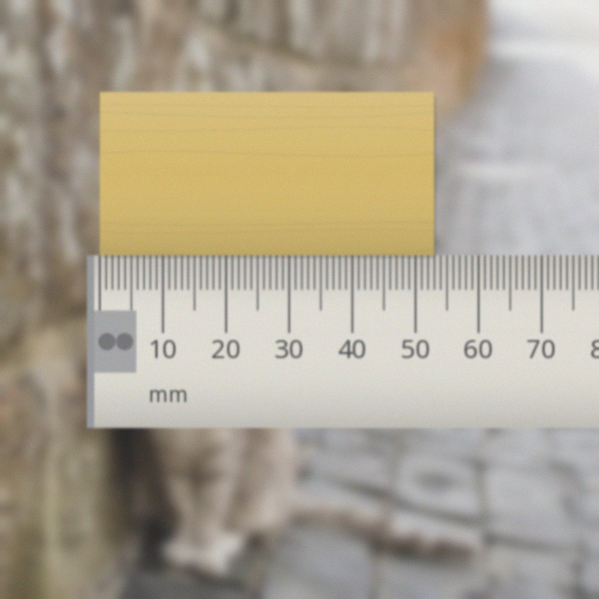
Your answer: 53 mm
